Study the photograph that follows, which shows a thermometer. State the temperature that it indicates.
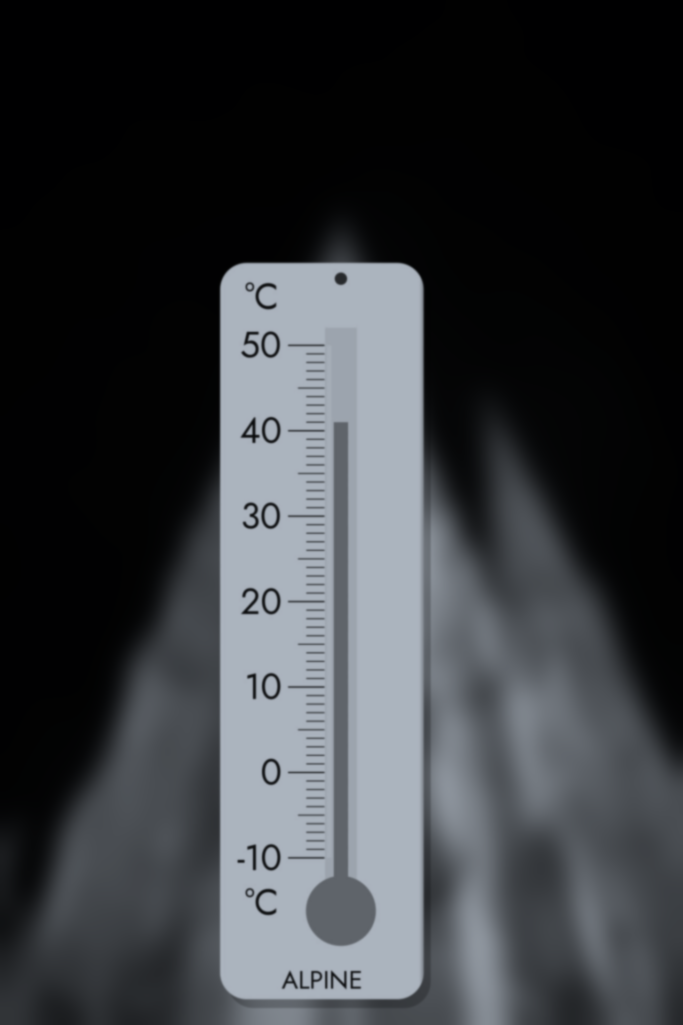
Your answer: 41 °C
